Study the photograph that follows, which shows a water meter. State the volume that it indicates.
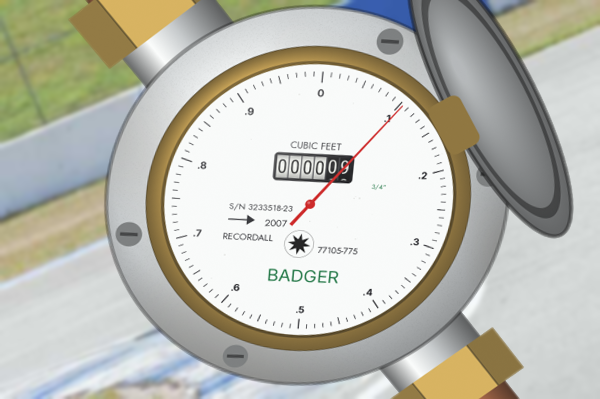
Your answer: 9.10 ft³
